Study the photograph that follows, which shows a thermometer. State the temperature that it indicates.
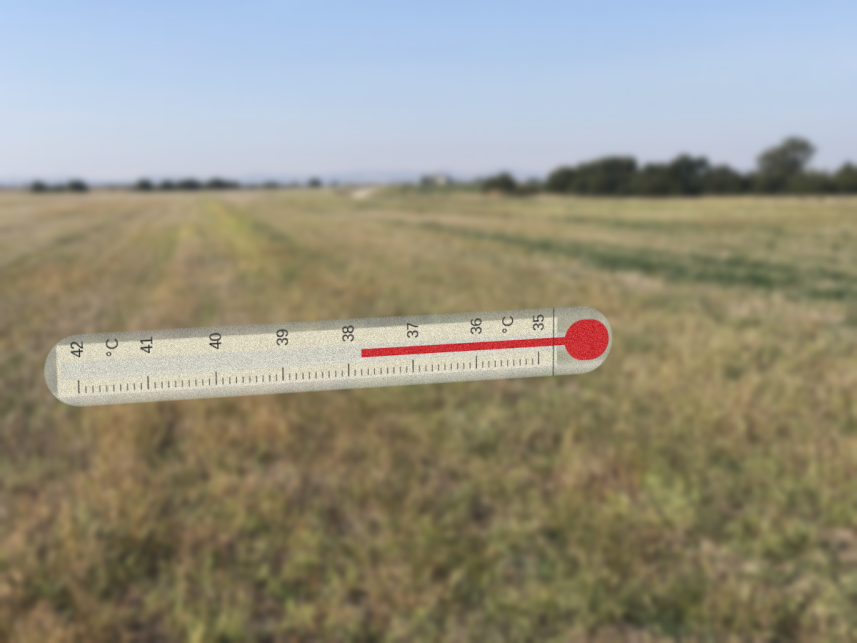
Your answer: 37.8 °C
